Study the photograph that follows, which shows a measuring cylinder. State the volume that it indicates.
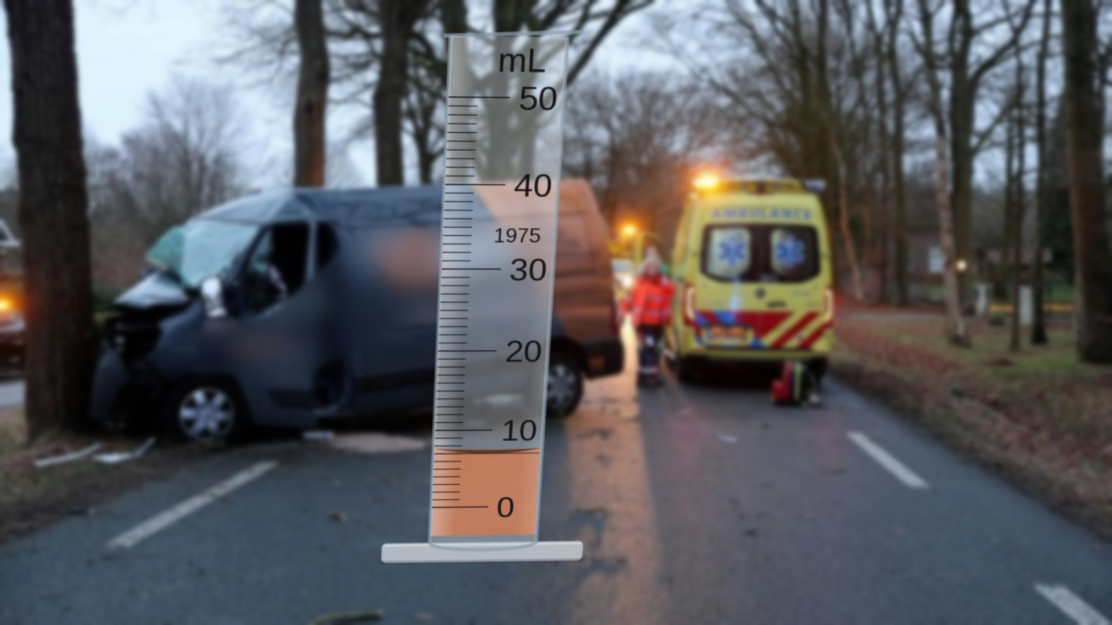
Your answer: 7 mL
